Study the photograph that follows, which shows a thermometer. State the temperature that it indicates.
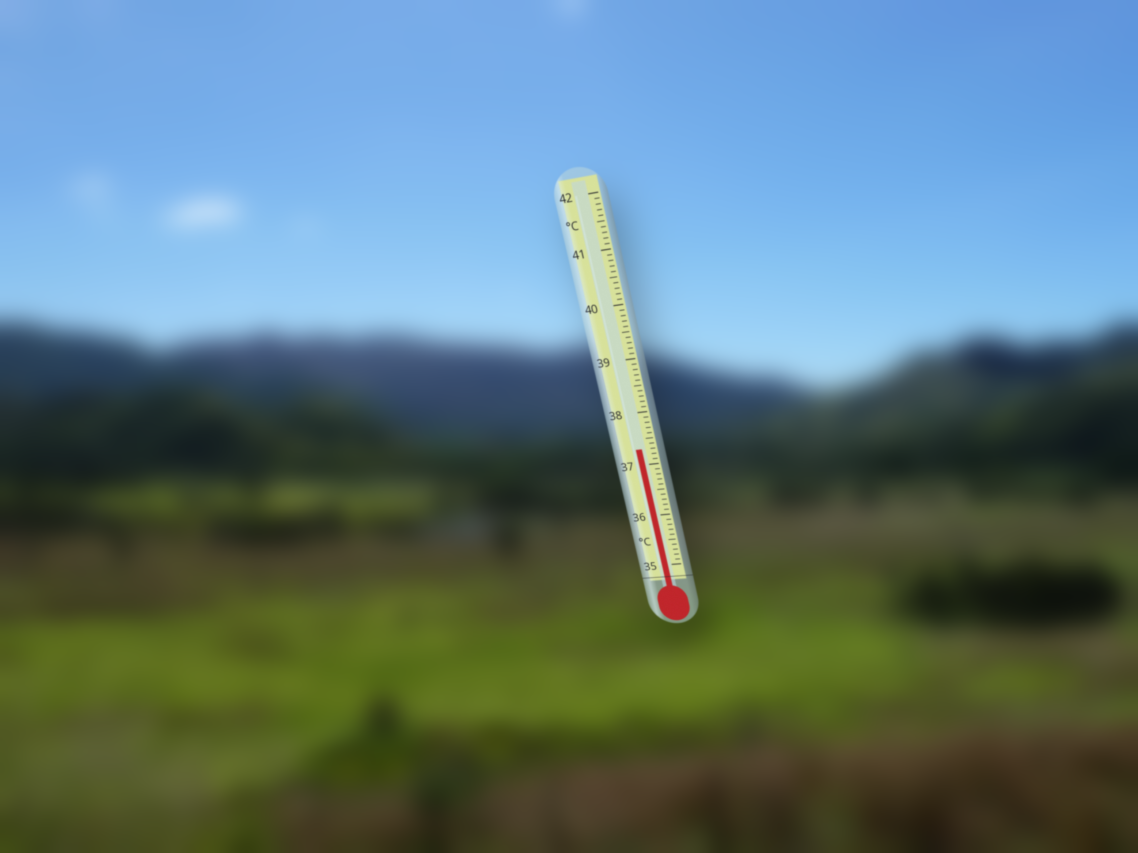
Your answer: 37.3 °C
